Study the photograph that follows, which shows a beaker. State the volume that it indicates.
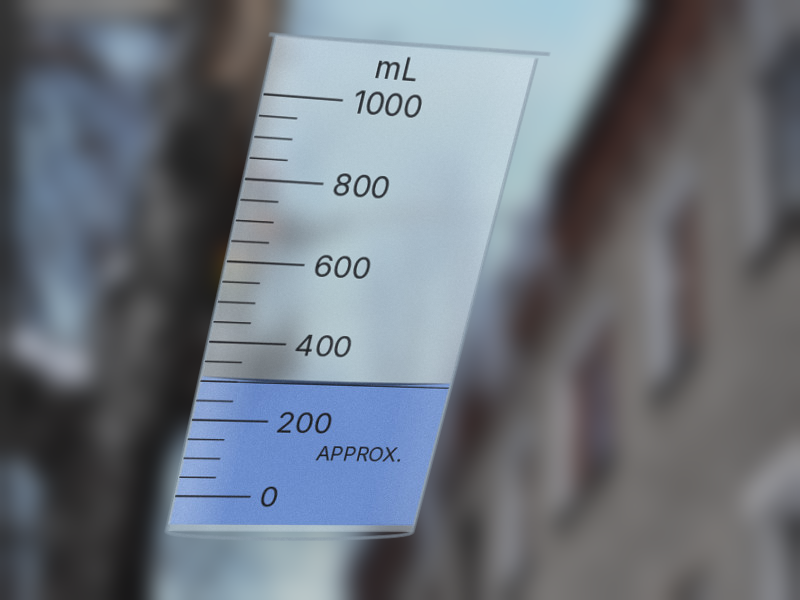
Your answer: 300 mL
